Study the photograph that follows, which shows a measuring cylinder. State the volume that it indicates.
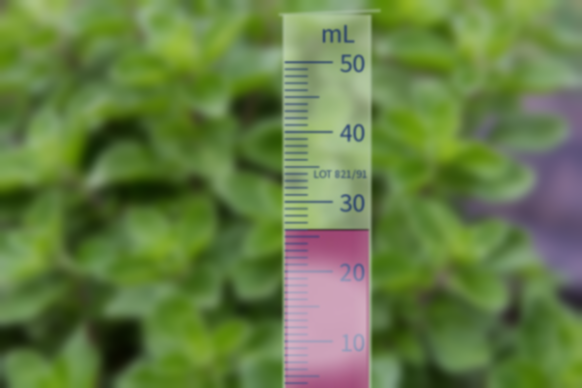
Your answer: 26 mL
